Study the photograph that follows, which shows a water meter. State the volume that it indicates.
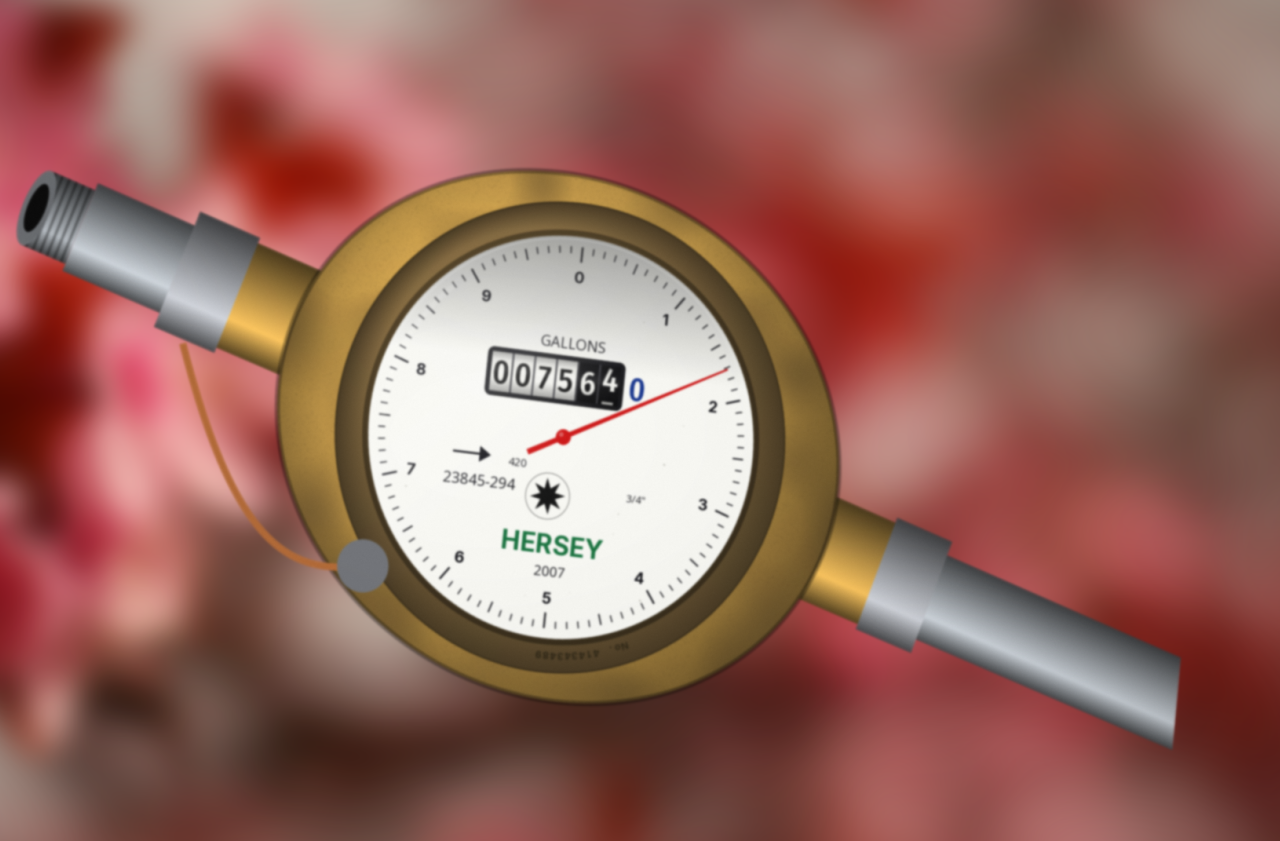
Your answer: 75641.7 gal
